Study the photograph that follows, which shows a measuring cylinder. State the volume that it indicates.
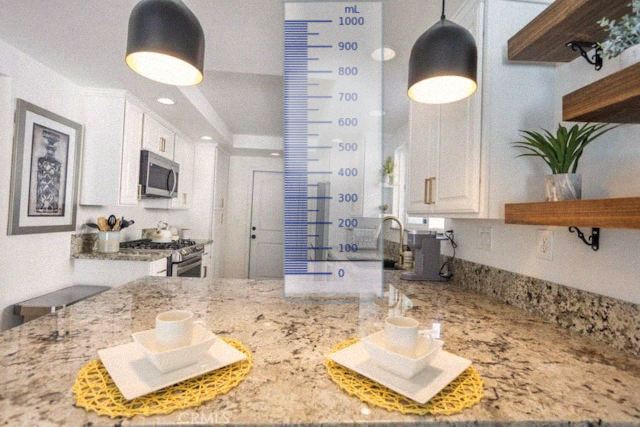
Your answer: 50 mL
